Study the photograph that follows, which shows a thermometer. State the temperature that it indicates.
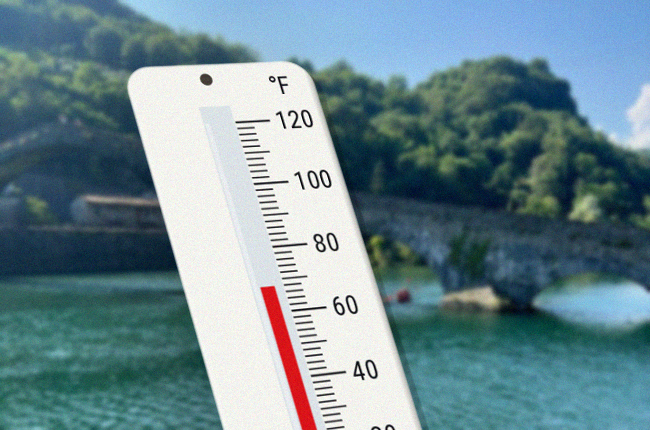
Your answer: 68 °F
